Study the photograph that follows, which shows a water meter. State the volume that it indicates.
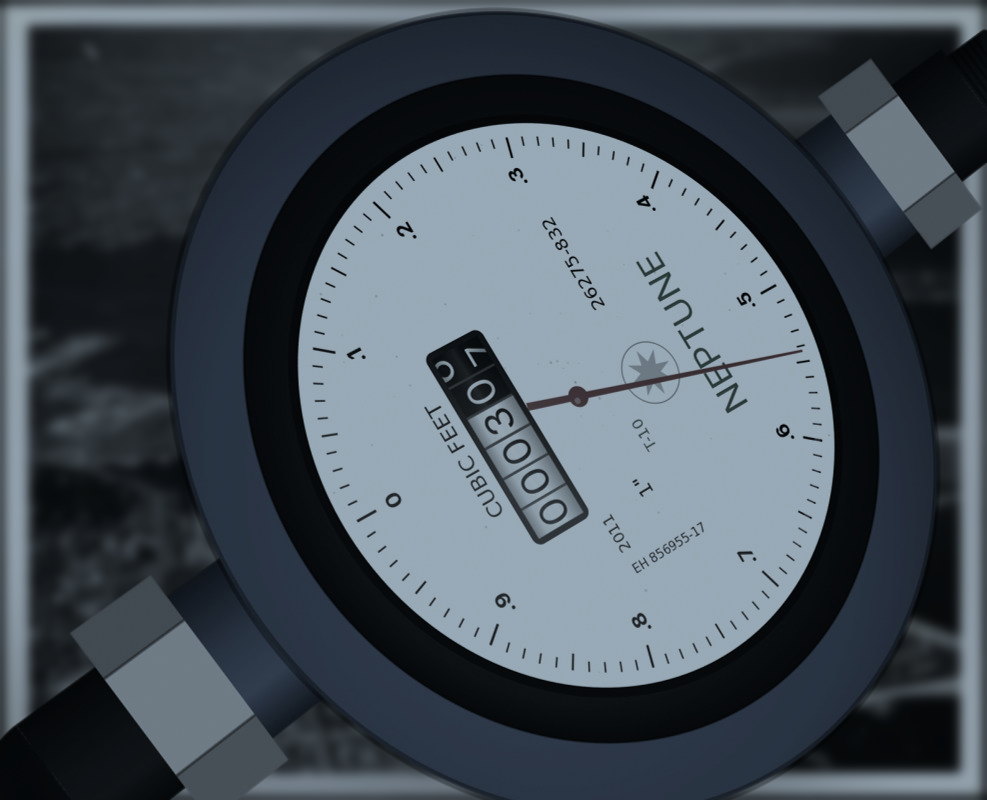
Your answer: 306.54 ft³
